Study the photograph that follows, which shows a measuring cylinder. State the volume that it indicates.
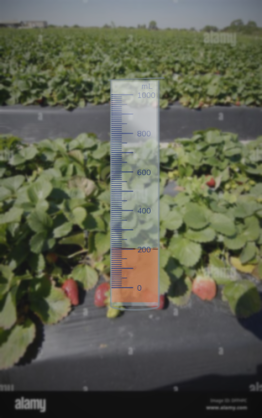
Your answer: 200 mL
